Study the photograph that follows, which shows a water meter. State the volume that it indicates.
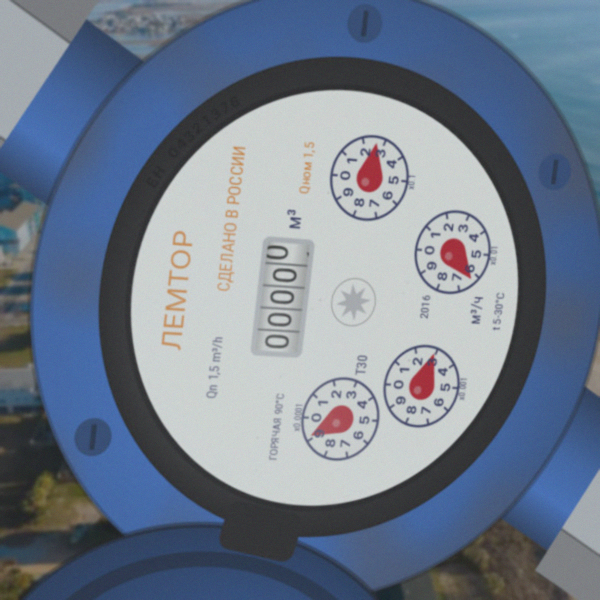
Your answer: 0.2629 m³
